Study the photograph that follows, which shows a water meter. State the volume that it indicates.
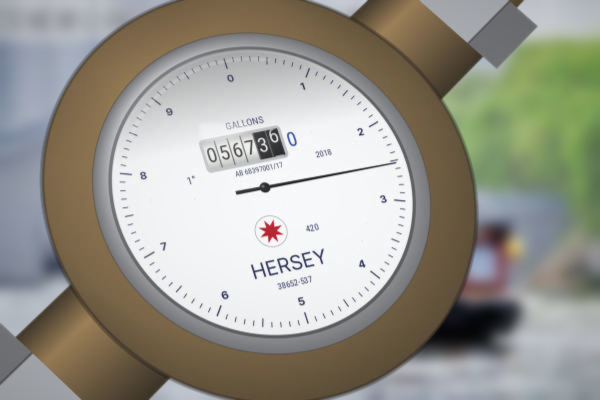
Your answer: 567362.5 gal
